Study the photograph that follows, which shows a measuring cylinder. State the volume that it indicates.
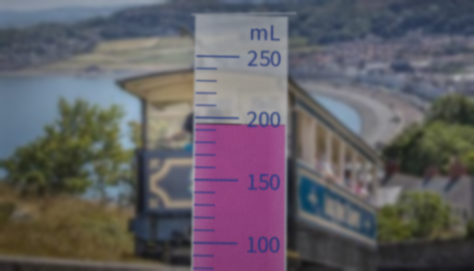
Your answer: 195 mL
